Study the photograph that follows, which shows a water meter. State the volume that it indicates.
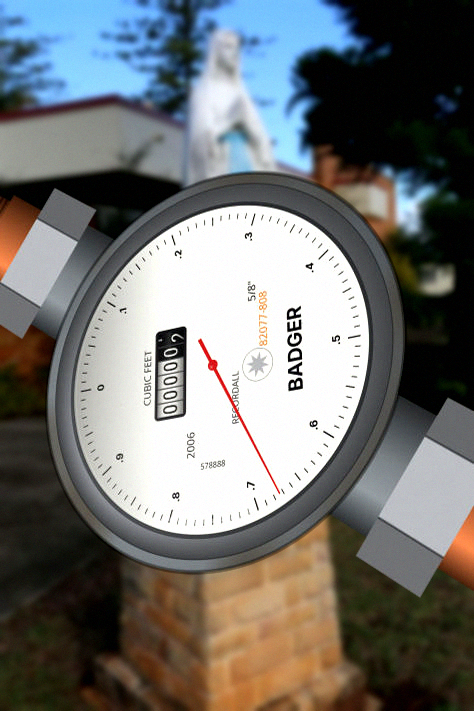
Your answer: 1.67 ft³
